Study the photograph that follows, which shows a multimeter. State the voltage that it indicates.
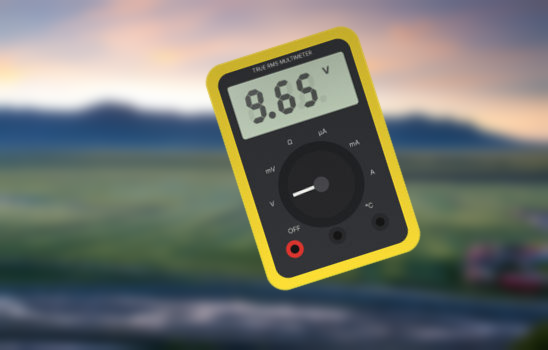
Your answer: 9.65 V
